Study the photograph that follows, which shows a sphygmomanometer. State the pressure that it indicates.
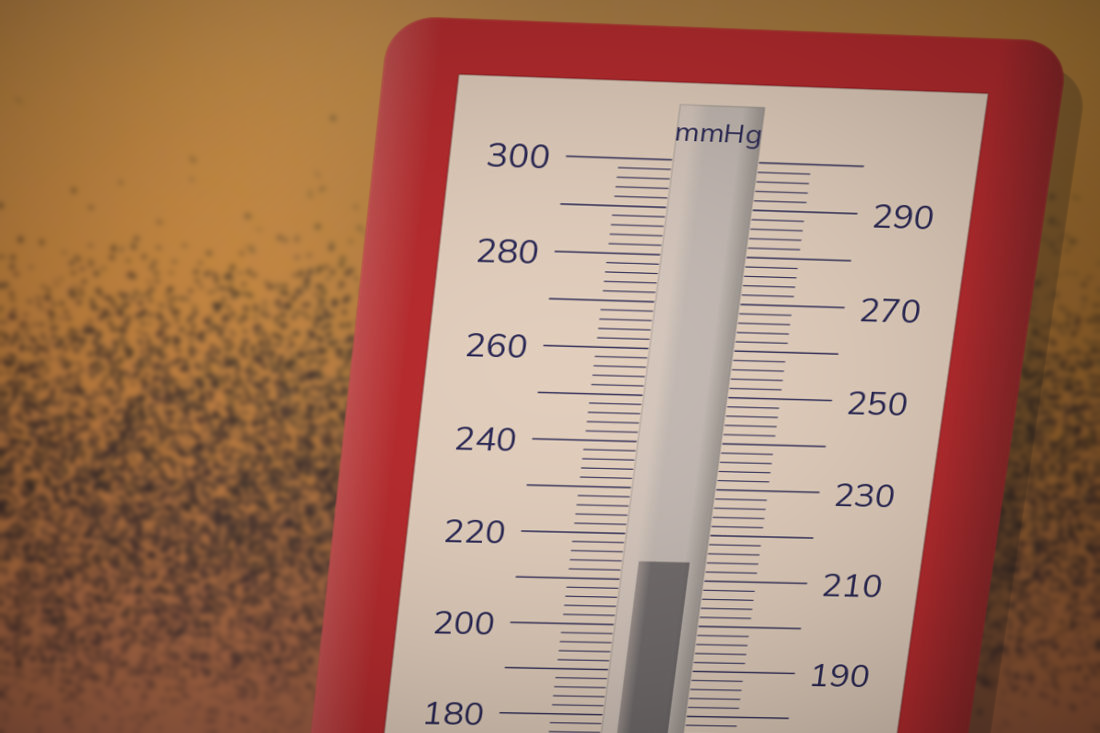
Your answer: 214 mmHg
